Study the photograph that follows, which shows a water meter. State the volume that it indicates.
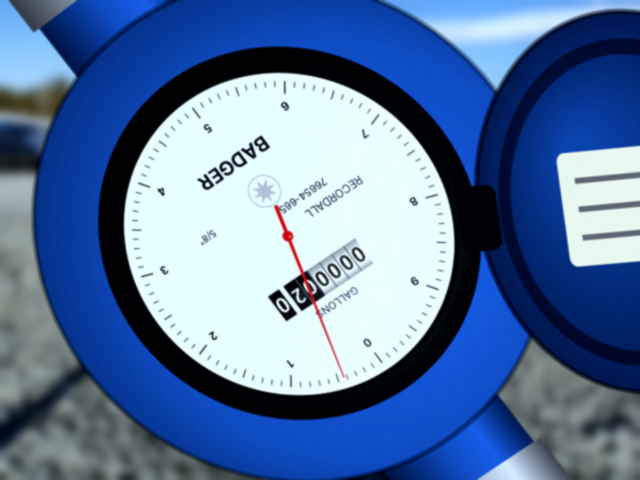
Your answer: 20.4 gal
